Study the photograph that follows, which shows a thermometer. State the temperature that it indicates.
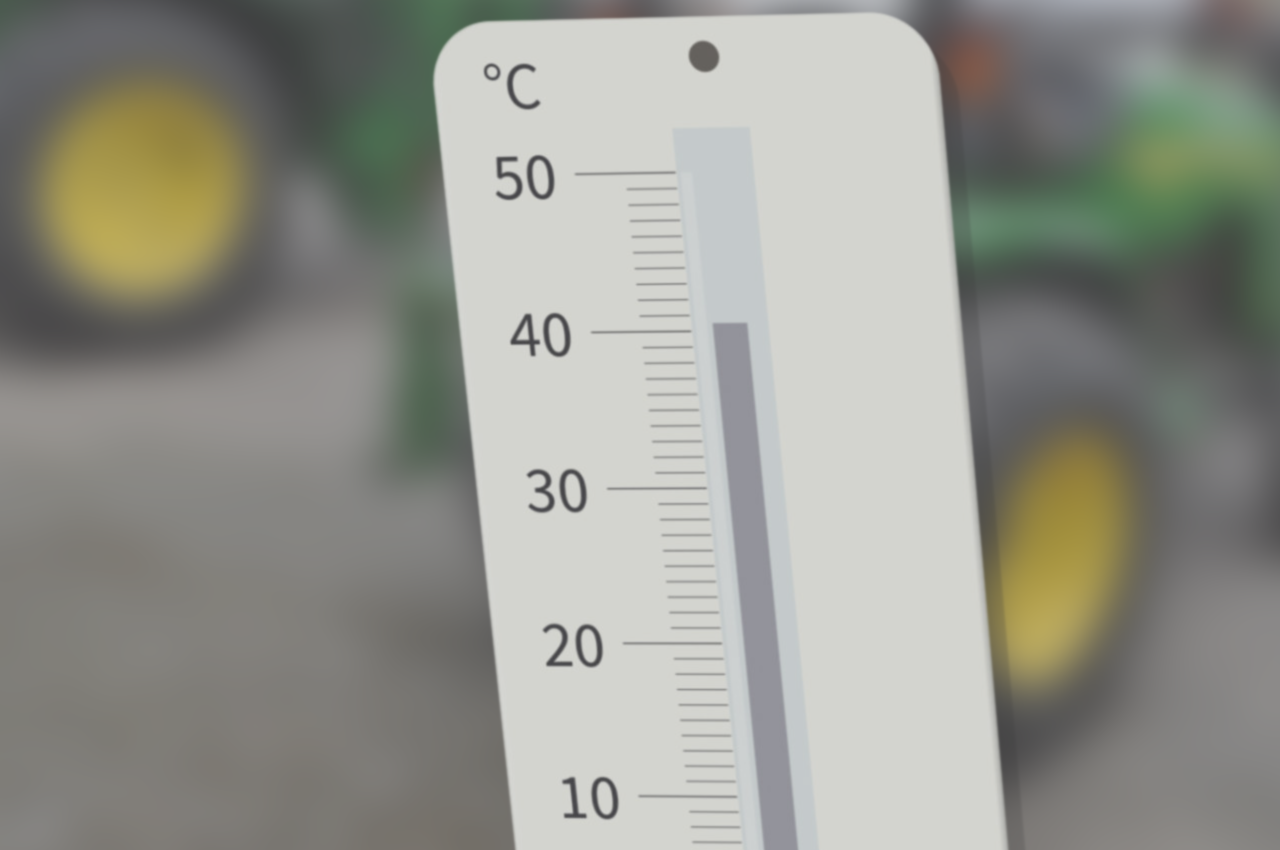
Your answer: 40.5 °C
